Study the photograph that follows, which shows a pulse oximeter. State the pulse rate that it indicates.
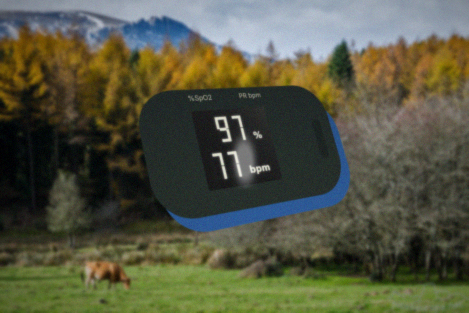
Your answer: 77 bpm
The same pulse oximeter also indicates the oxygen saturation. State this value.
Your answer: 97 %
